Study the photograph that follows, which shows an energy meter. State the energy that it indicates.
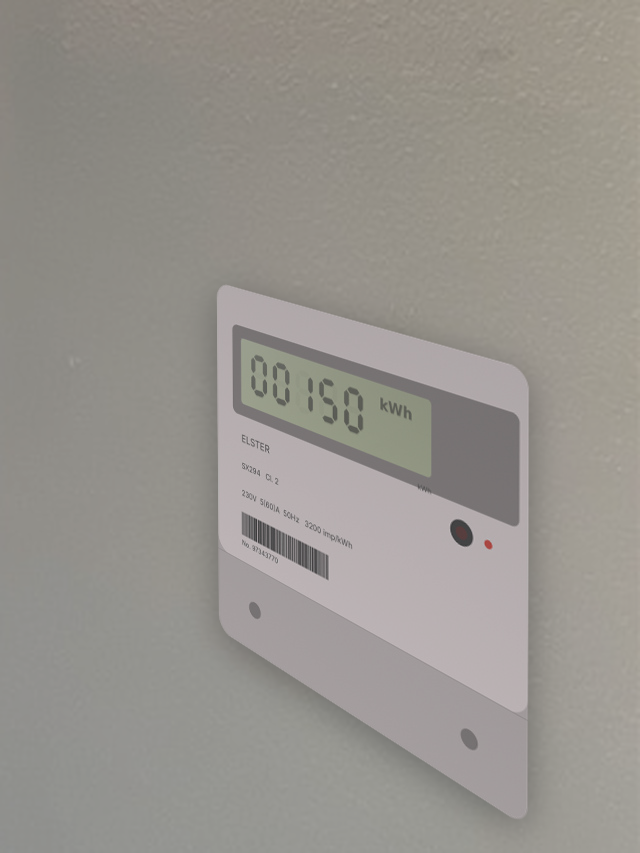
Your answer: 150 kWh
